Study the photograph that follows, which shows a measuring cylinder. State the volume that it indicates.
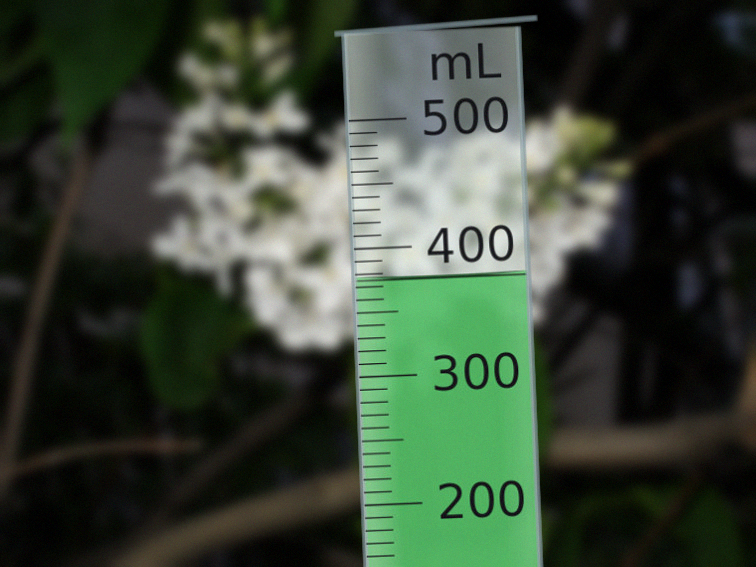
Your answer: 375 mL
